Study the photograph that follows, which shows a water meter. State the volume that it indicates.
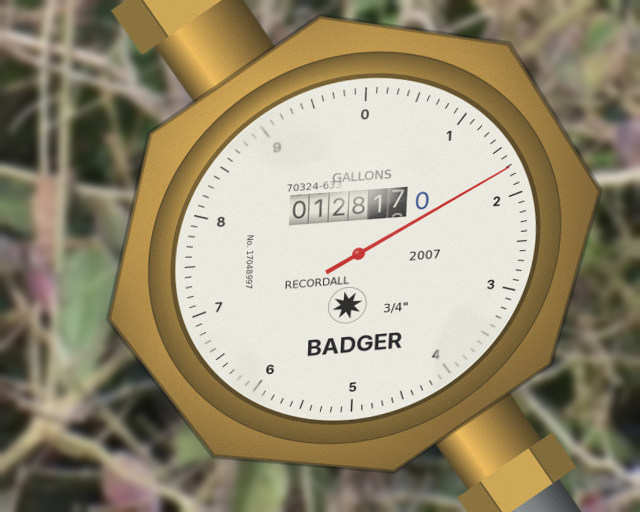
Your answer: 128171.7 gal
